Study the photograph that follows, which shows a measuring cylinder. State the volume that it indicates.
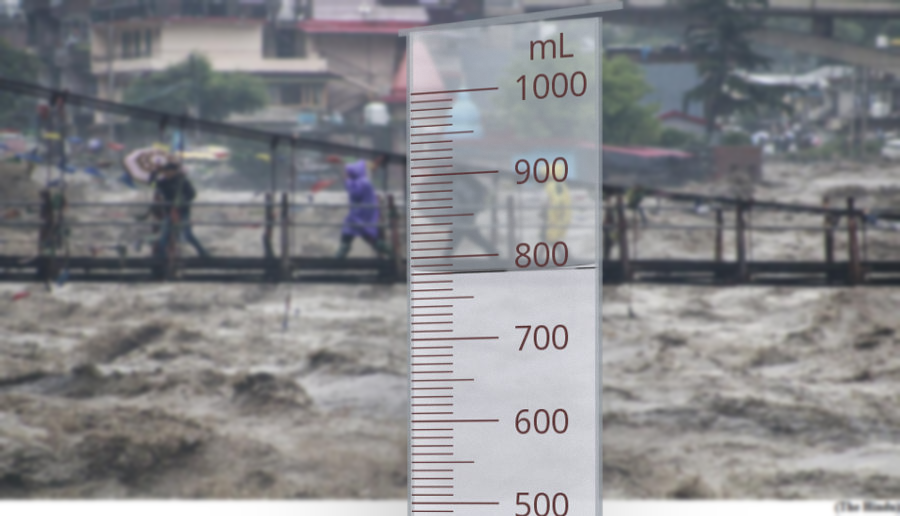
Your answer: 780 mL
